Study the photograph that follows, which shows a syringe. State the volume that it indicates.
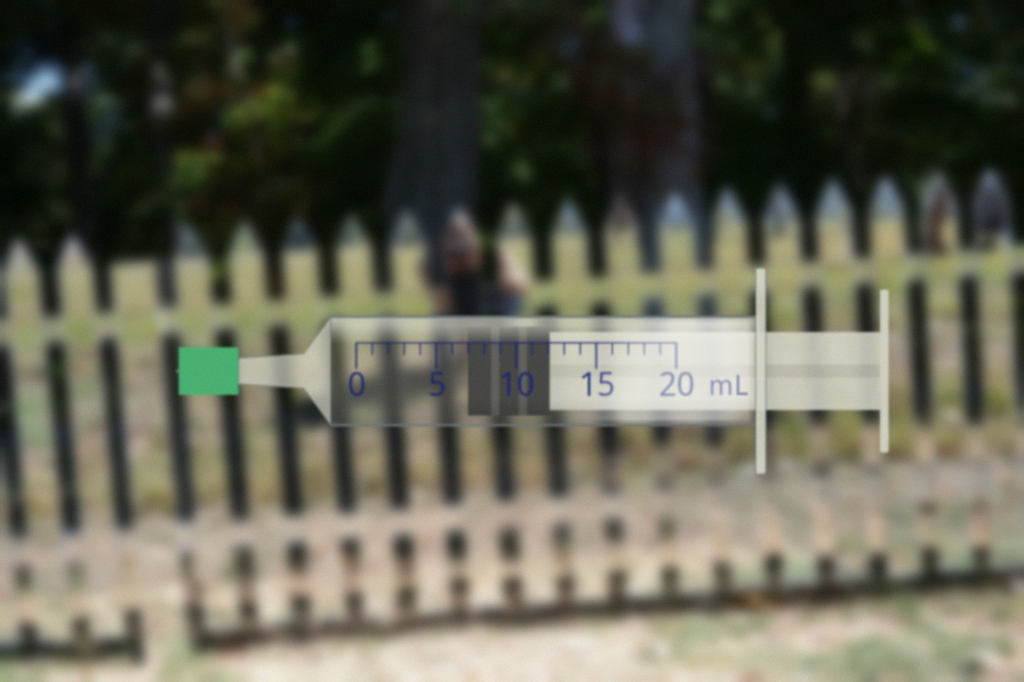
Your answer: 7 mL
